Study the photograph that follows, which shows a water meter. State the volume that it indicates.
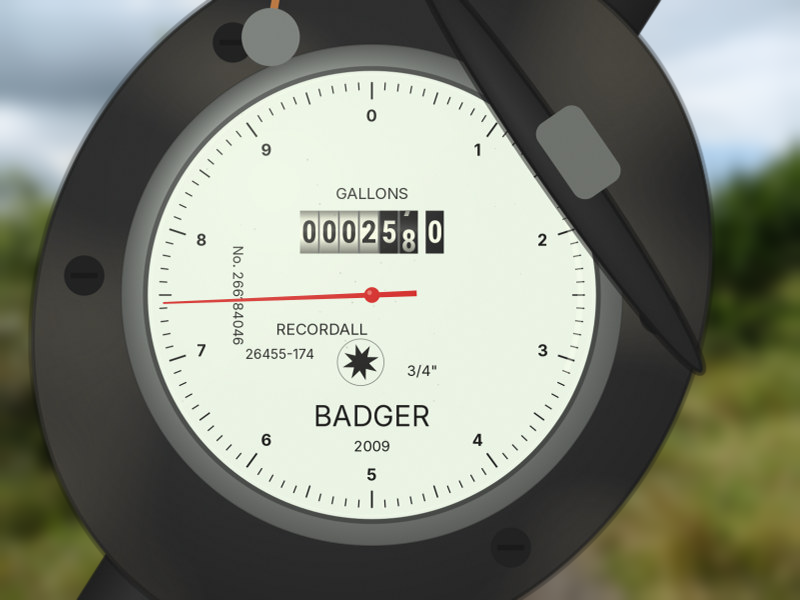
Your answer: 2577.4 gal
